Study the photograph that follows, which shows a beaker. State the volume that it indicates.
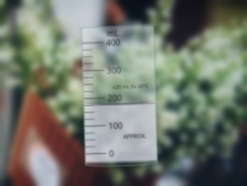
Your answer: 175 mL
